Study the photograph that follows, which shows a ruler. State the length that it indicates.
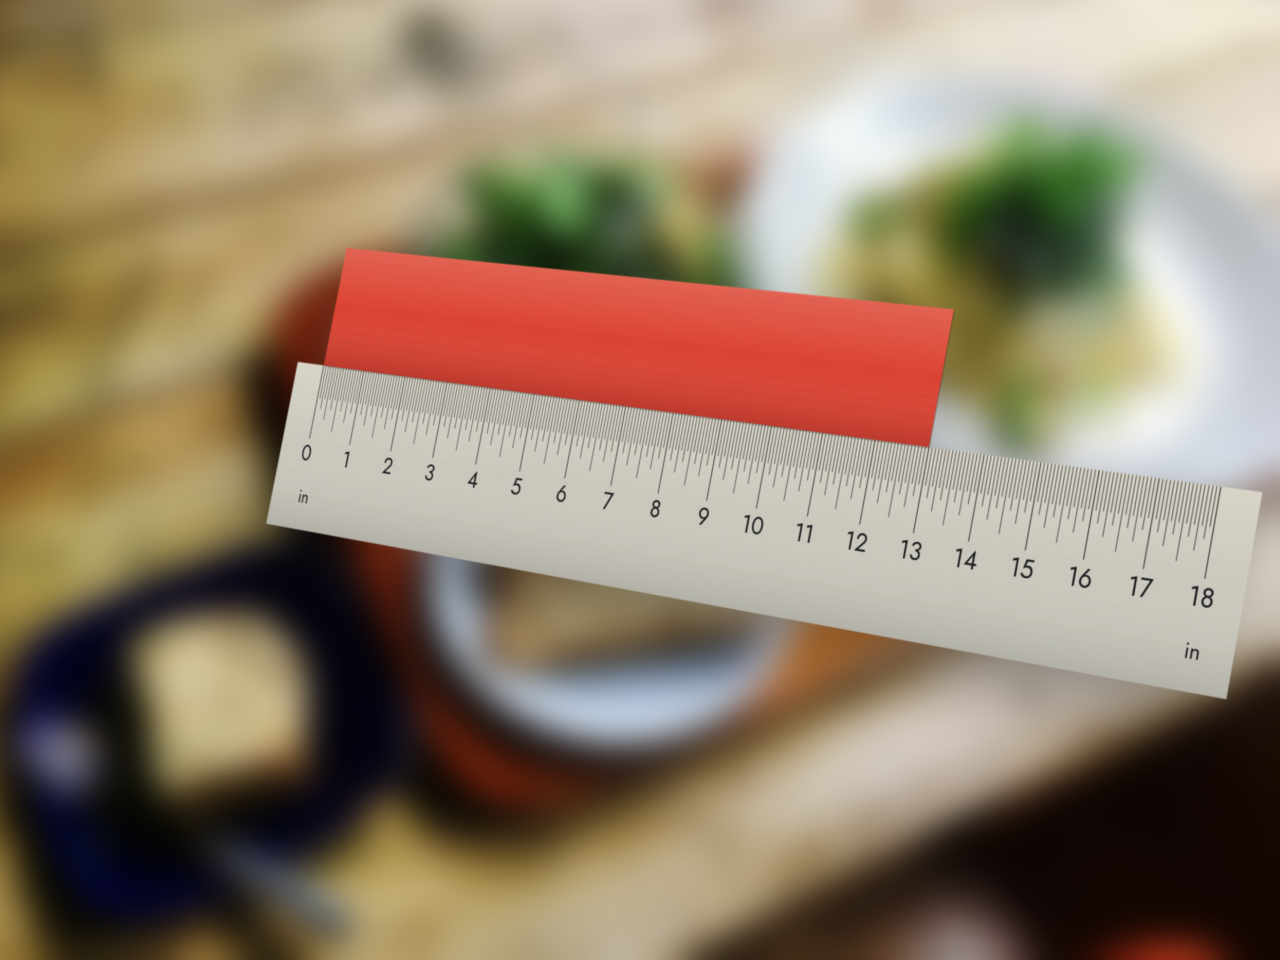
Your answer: 13 in
